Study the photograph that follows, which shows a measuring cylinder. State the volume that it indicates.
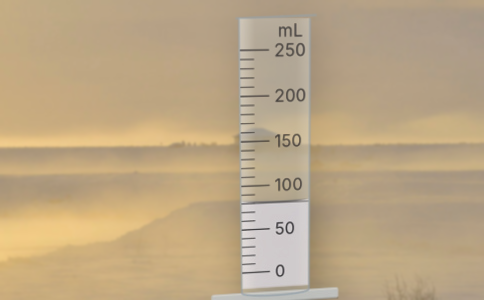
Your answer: 80 mL
